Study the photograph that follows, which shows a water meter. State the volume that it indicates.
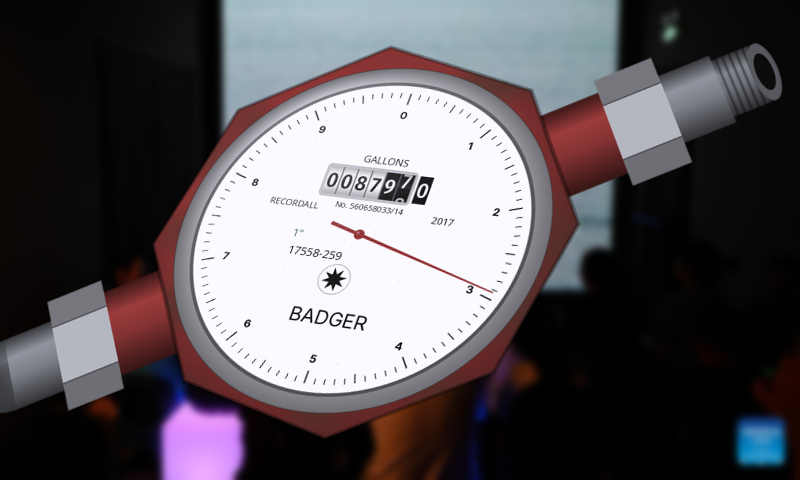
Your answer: 87972.9 gal
